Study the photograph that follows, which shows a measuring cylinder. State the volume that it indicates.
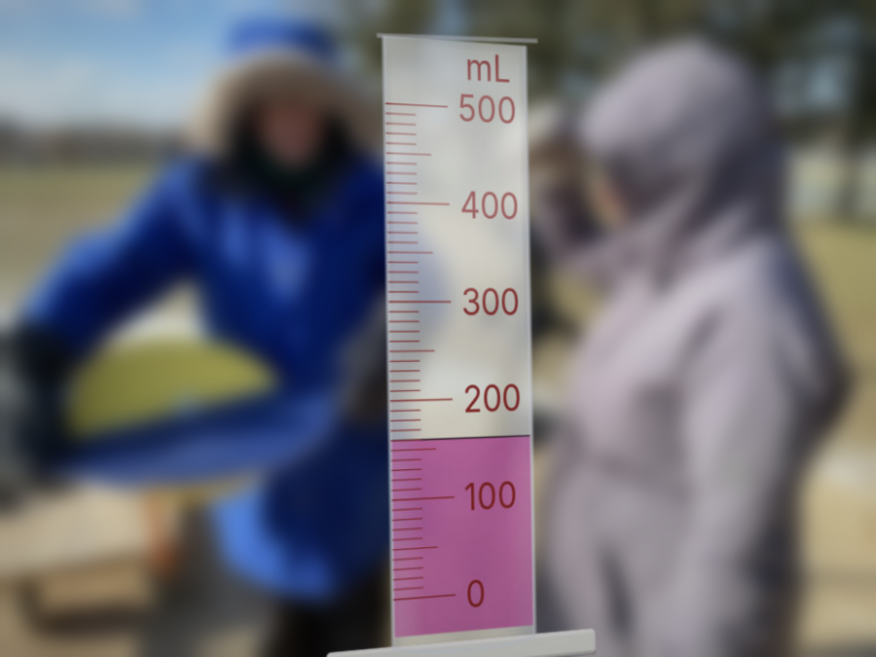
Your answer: 160 mL
